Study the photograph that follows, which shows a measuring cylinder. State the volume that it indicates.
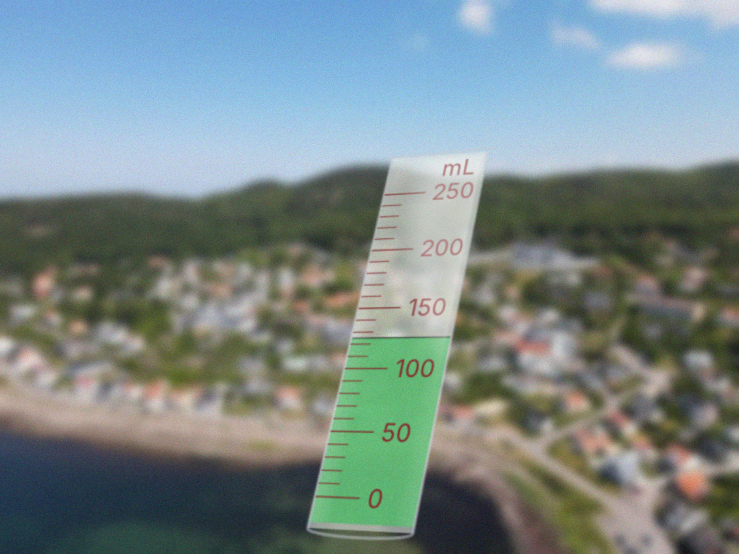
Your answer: 125 mL
